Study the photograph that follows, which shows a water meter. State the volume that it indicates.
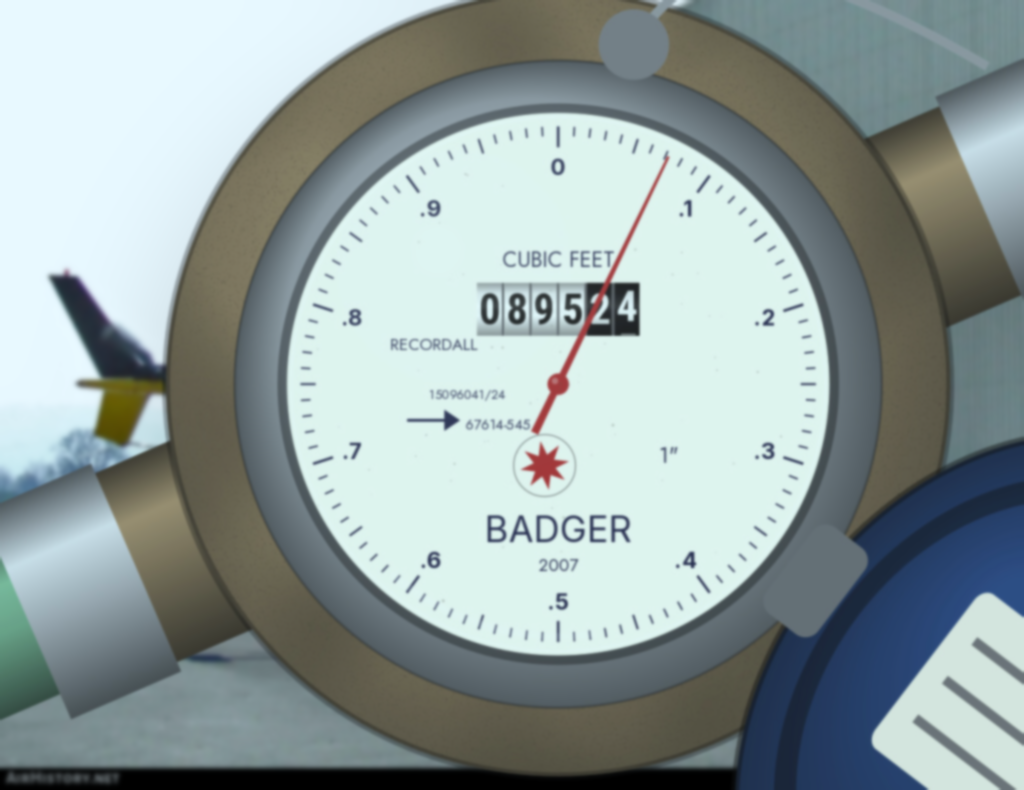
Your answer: 89524.07 ft³
